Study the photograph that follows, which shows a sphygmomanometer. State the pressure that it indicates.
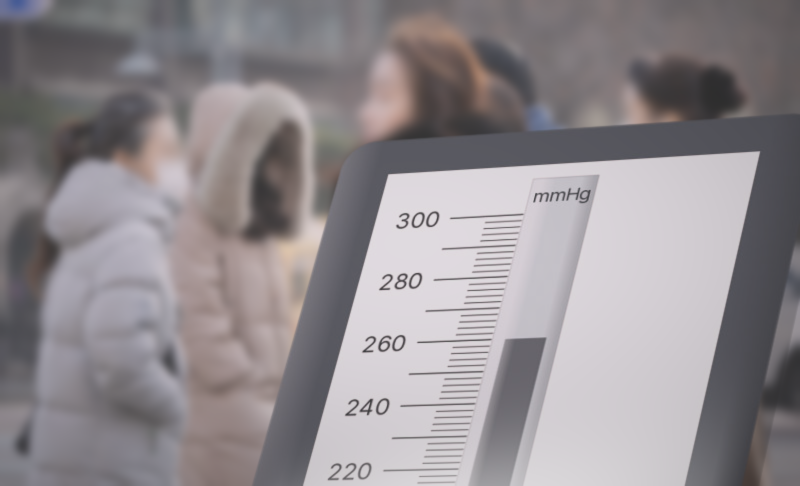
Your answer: 260 mmHg
